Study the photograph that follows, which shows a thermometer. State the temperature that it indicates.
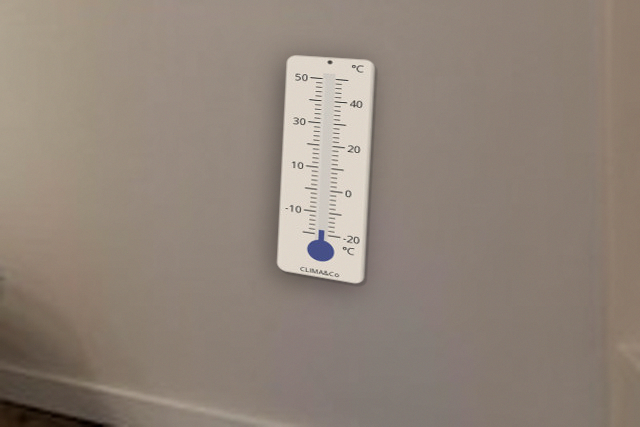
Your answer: -18 °C
